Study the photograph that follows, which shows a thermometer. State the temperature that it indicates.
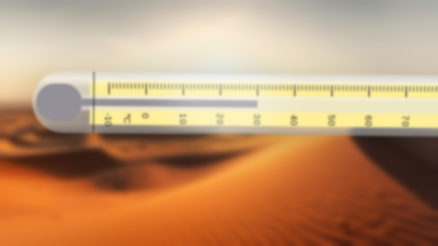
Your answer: 30 °C
